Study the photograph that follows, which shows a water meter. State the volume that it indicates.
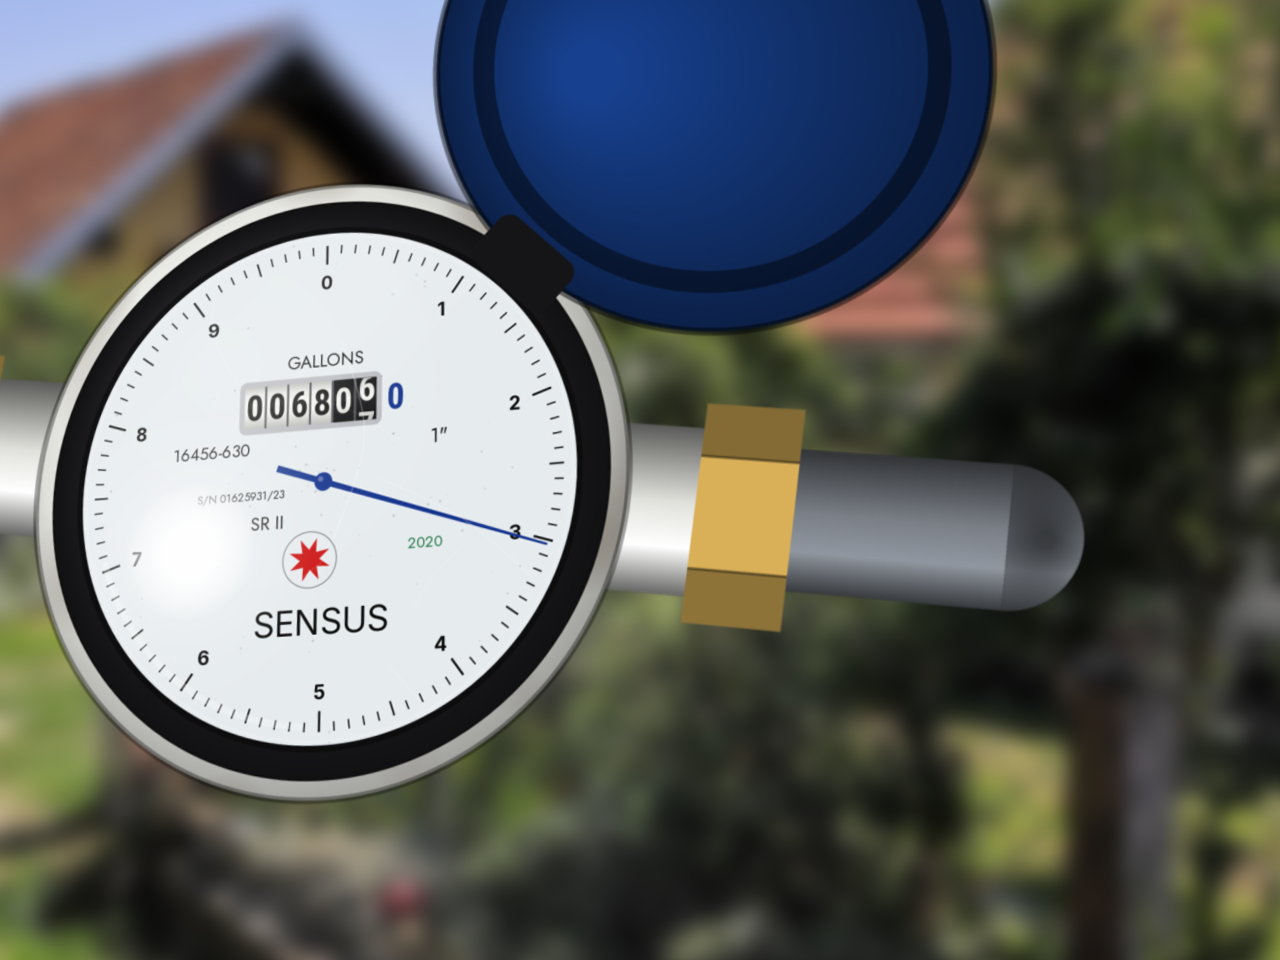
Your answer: 68063.0 gal
